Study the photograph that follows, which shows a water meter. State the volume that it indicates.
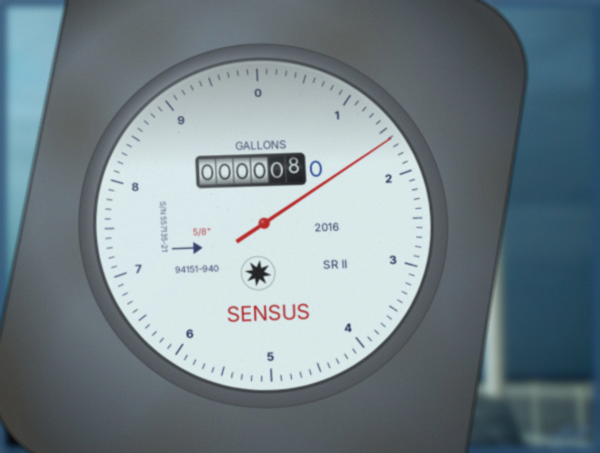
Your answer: 81.6 gal
